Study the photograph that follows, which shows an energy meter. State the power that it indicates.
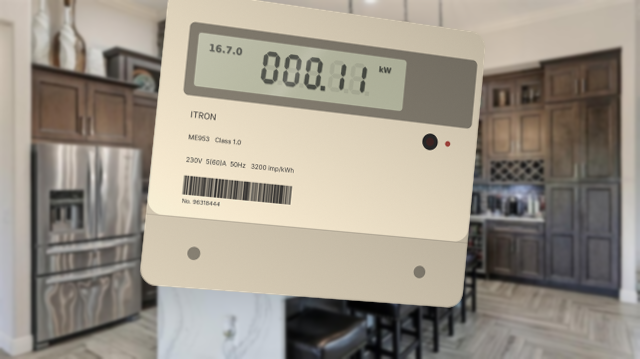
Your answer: 0.11 kW
